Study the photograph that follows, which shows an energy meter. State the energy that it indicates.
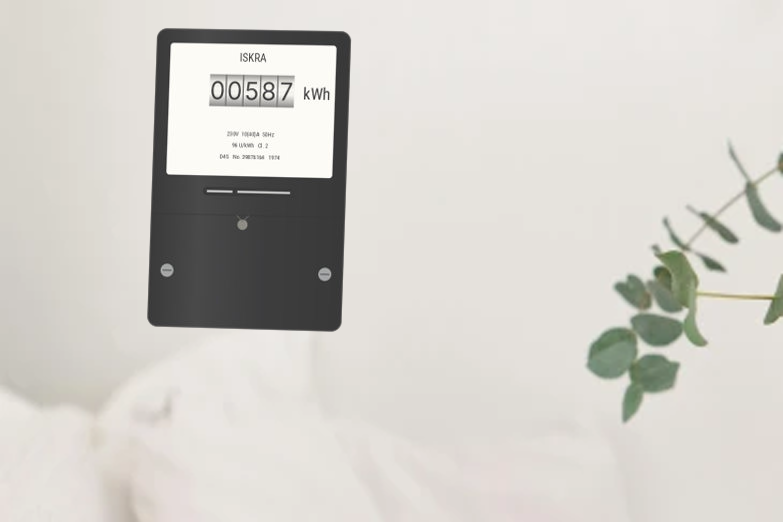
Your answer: 587 kWh
